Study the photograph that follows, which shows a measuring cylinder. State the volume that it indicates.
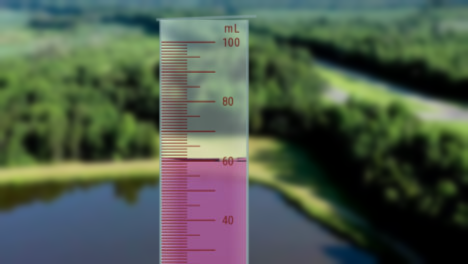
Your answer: 60 mL
